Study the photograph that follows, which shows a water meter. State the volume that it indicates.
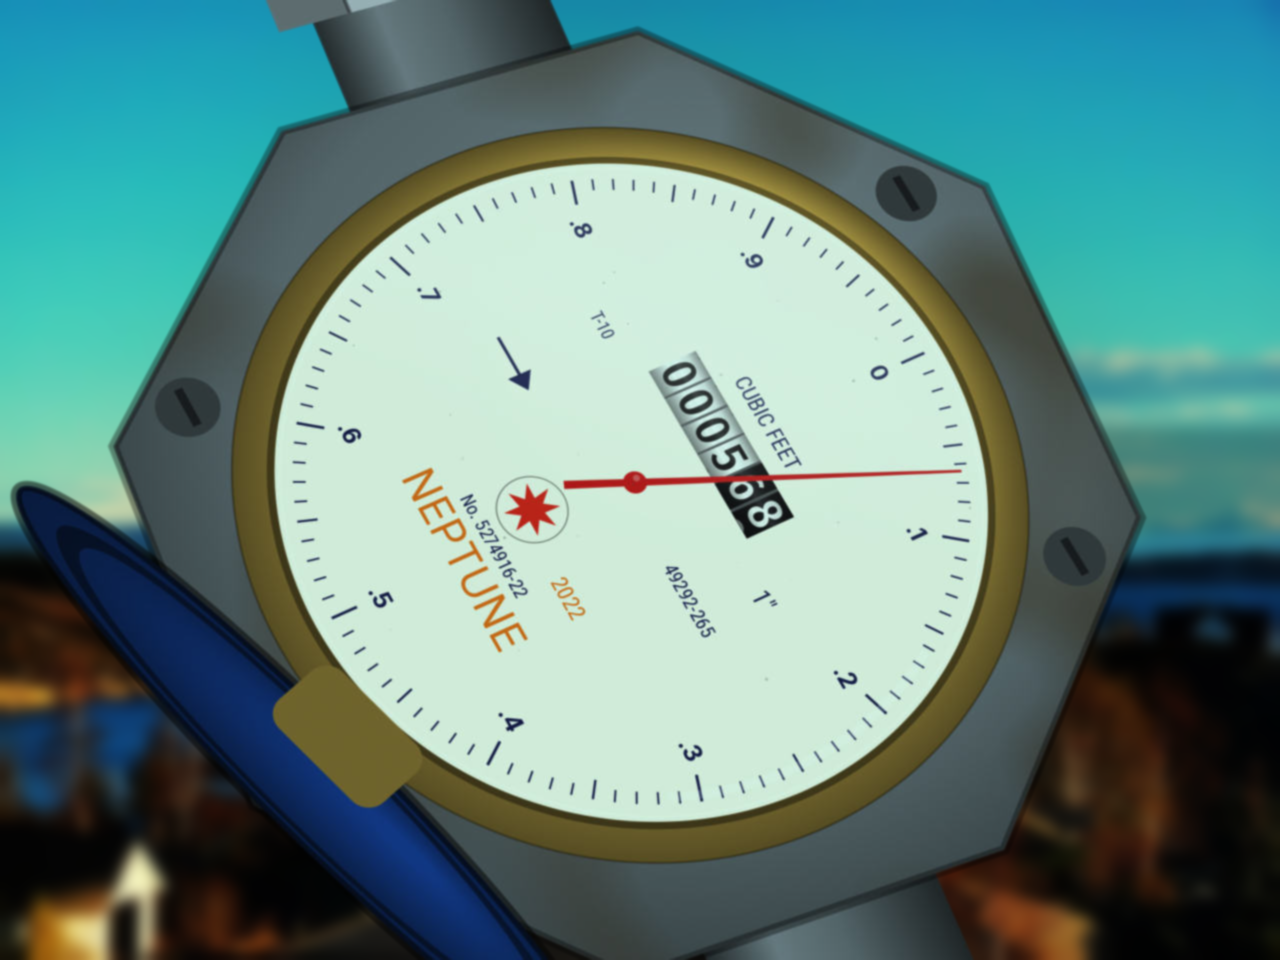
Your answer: 568.06 ft³
